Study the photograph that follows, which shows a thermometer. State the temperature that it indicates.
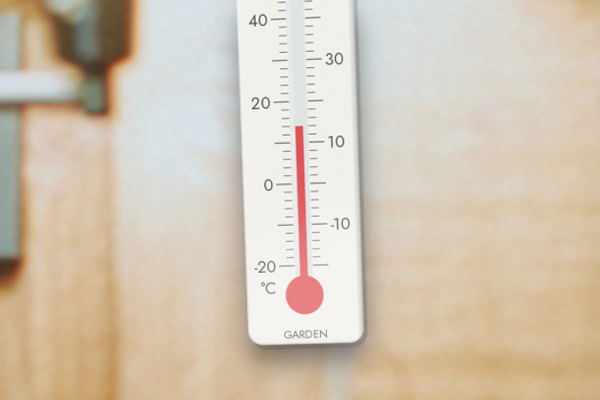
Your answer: 14 °C
